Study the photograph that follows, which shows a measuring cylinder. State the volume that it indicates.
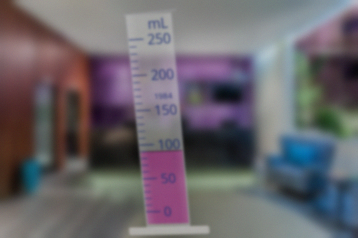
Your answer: 90 mL
